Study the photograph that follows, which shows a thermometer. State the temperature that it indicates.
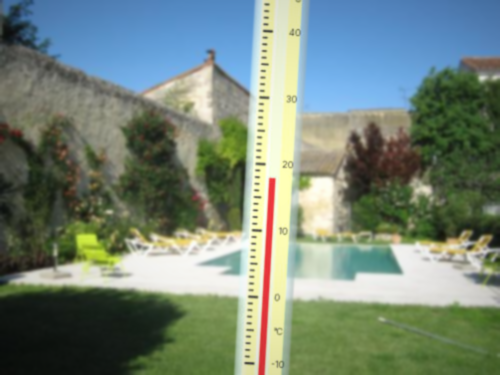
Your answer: 18 °C
